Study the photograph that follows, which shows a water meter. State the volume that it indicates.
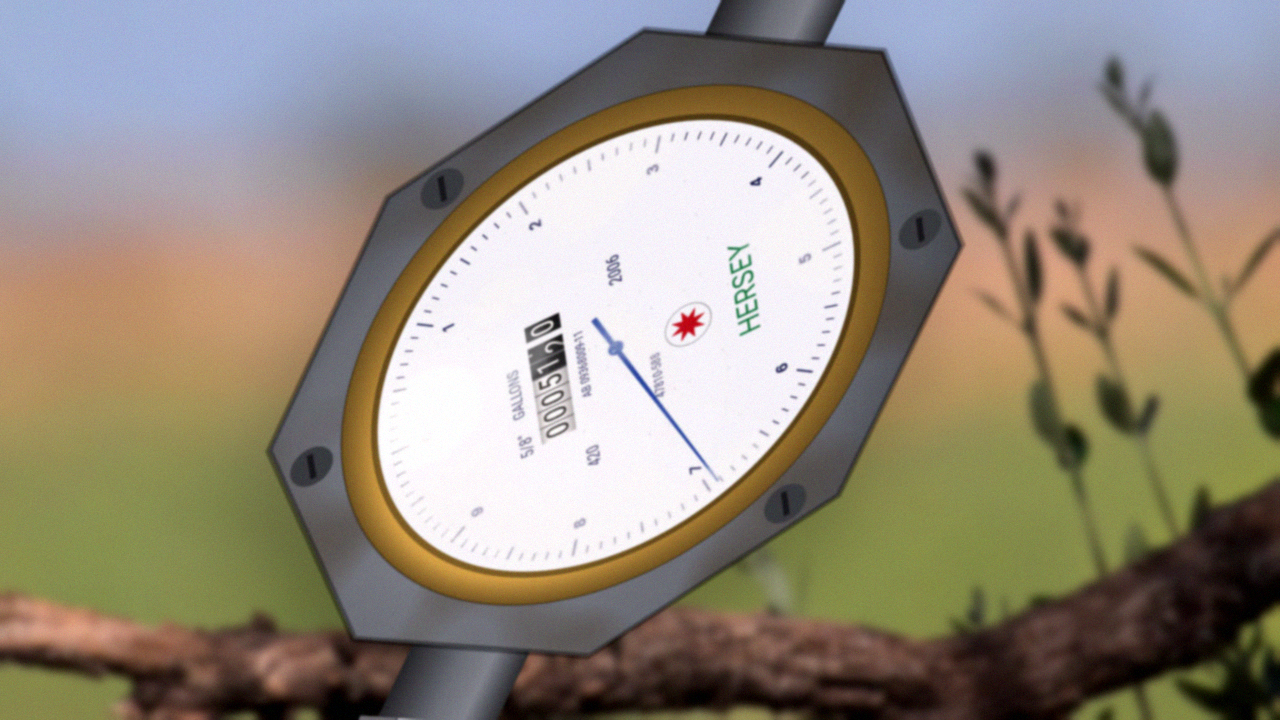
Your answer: 5116.9 gal
